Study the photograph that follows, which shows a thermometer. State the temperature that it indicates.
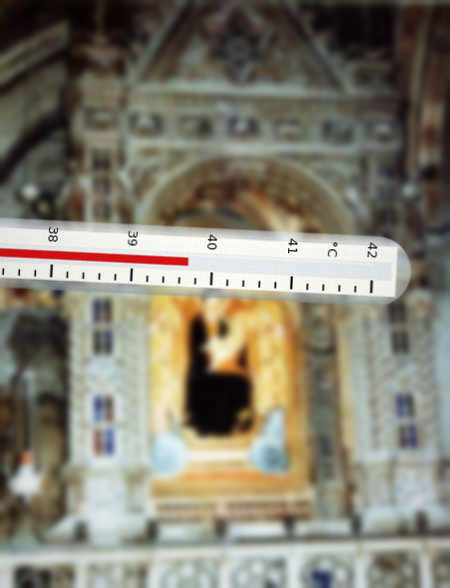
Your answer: 39.7 °C
